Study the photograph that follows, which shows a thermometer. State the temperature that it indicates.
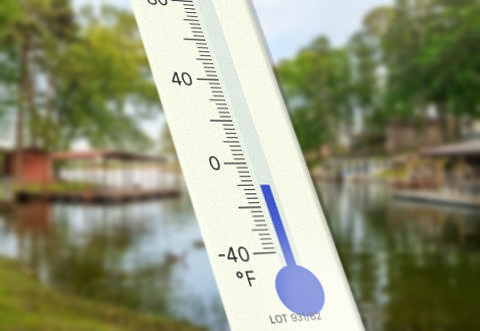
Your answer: -10 °F
